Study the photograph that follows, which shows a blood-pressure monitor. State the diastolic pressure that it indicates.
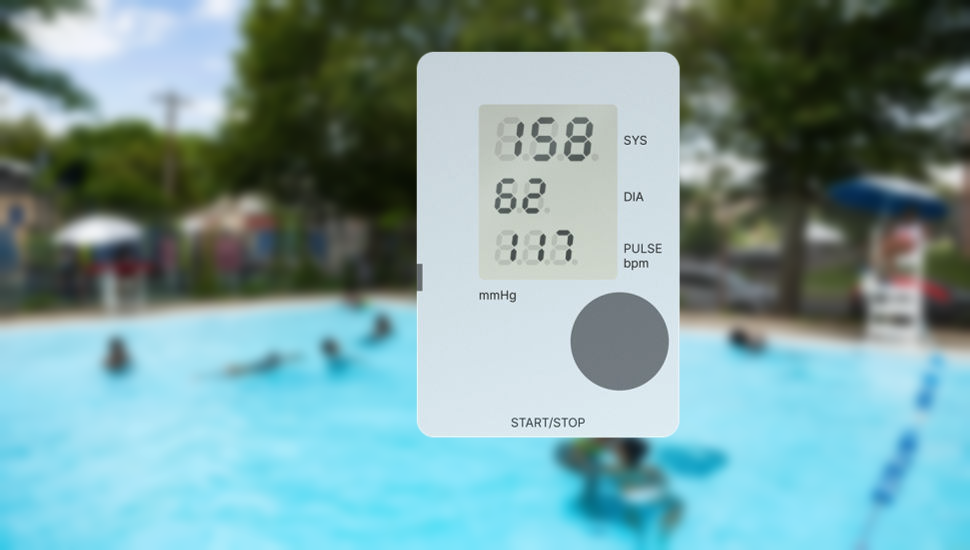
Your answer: 62 mmHg
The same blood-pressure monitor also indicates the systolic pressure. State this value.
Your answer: 158 mmHg
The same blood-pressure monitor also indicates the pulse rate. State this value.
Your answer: 117 bpm
